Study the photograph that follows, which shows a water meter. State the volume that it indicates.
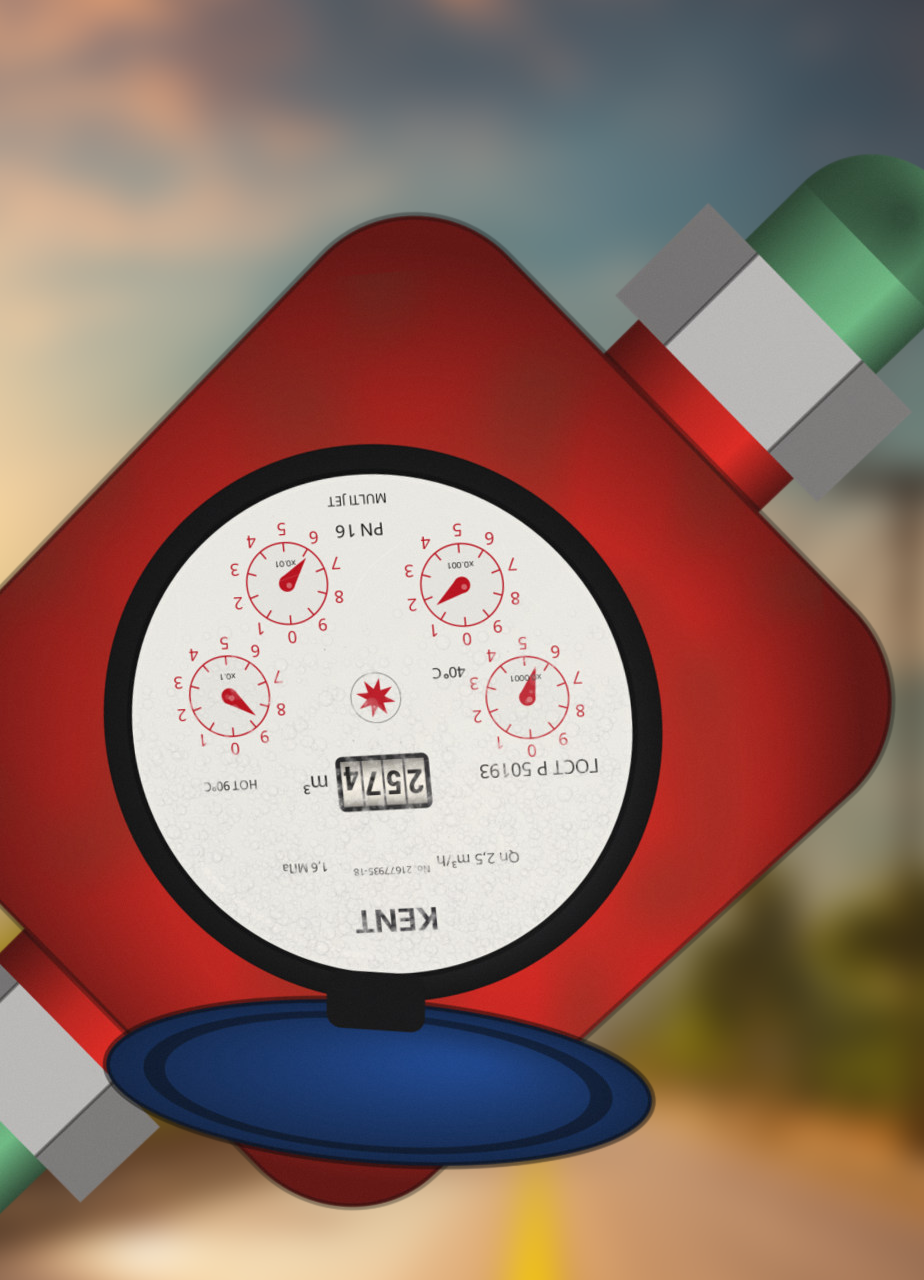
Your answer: 2573.8615 m³
